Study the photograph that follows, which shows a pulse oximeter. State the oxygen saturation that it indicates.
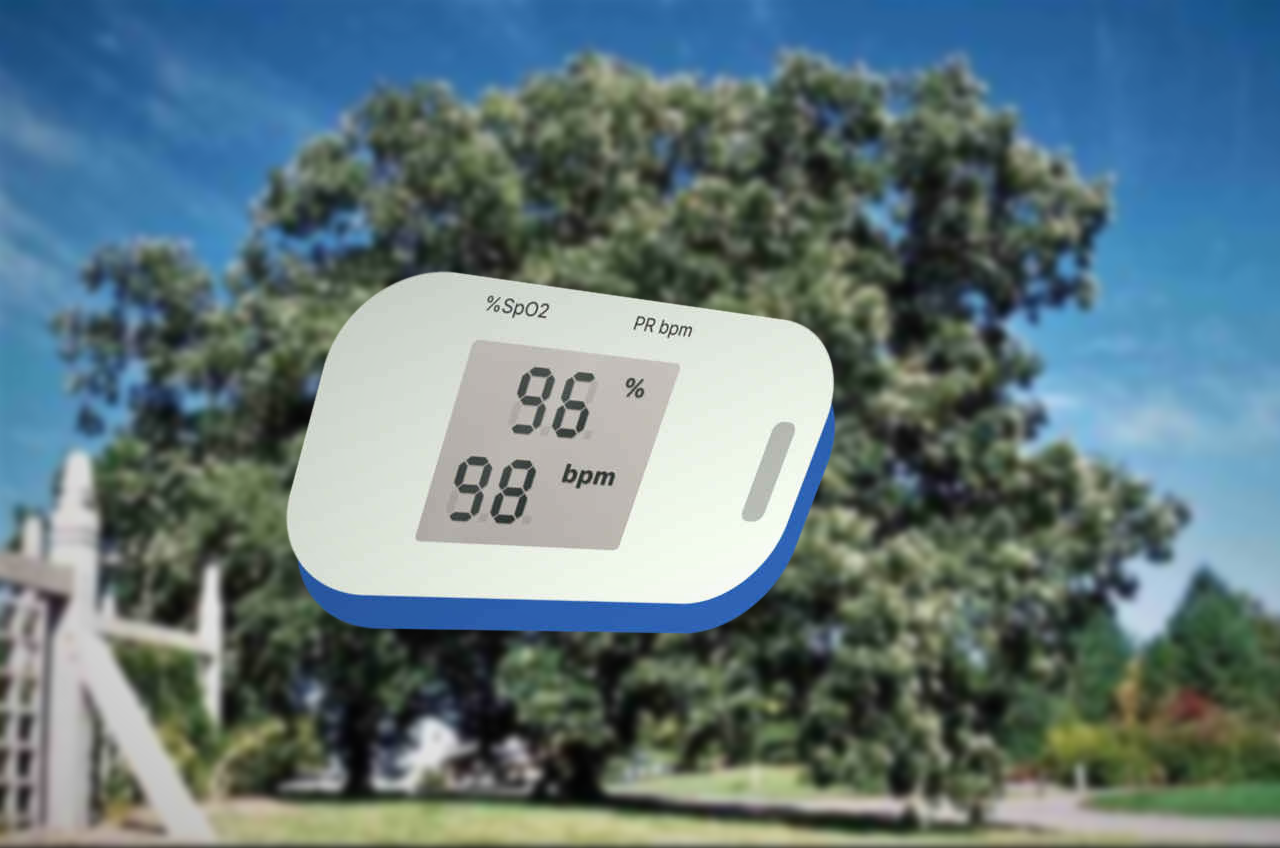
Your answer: 96 %
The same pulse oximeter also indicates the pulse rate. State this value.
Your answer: 98 bpm
